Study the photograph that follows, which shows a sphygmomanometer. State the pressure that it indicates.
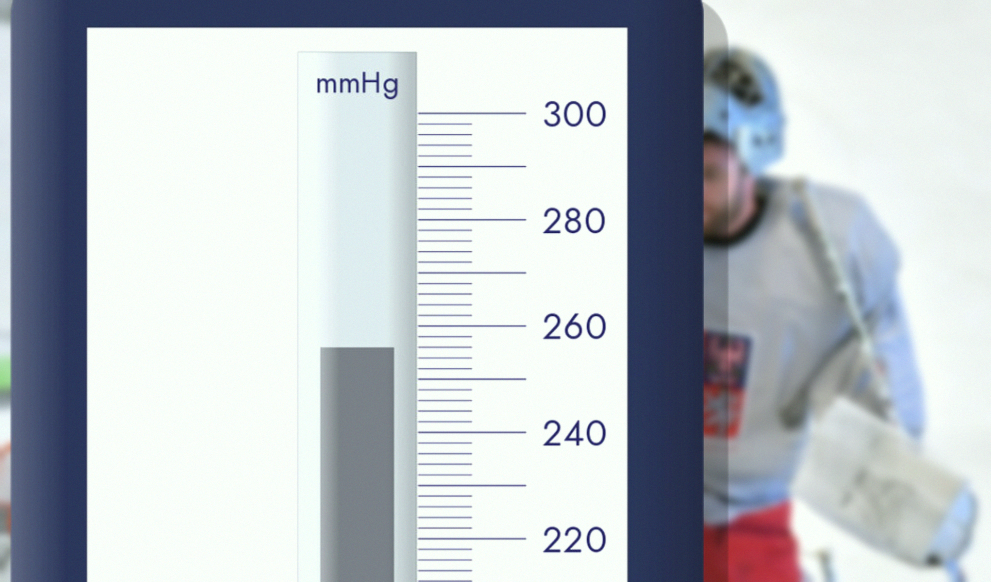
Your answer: 256 mmHg
